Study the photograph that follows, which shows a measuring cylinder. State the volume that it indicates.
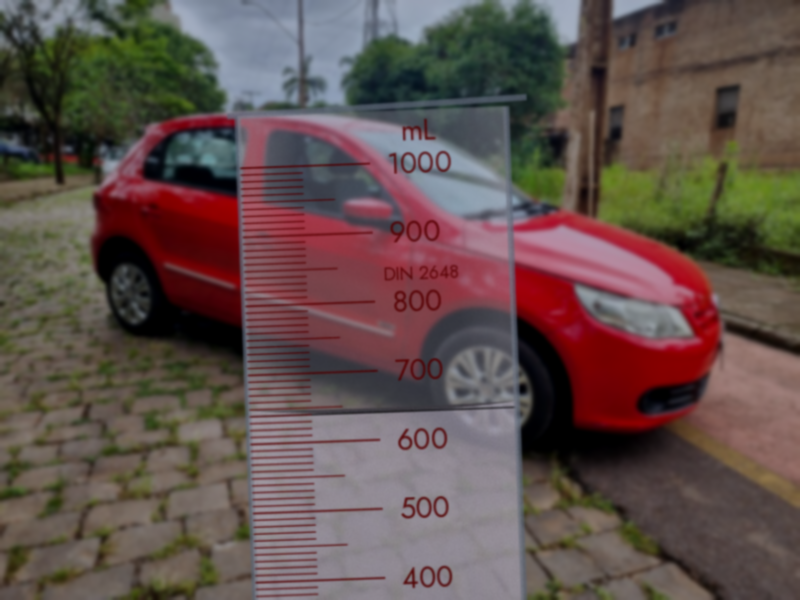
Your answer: 640 mL
